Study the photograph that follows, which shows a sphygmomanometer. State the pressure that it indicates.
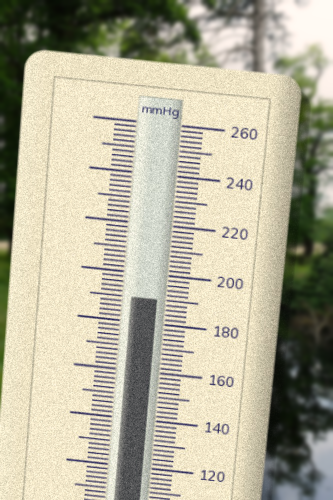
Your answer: 190 mmHg
